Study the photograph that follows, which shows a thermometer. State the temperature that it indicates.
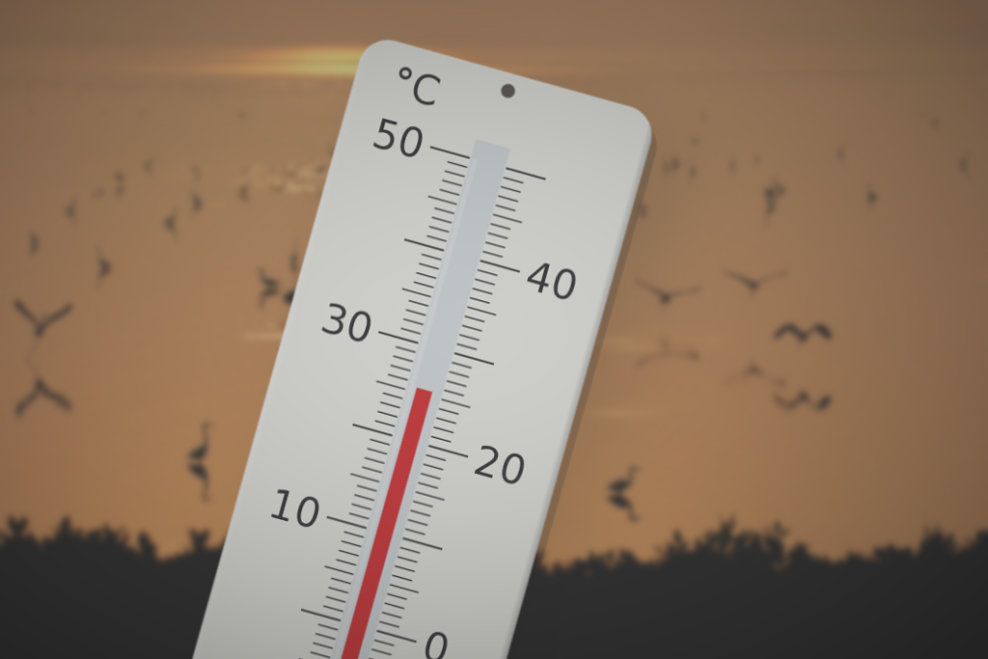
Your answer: 25.5 °C
